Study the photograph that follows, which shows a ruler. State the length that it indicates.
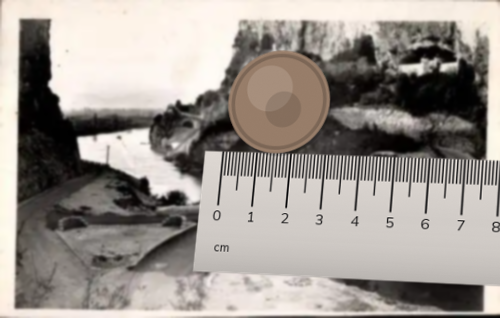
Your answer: 3 cm
